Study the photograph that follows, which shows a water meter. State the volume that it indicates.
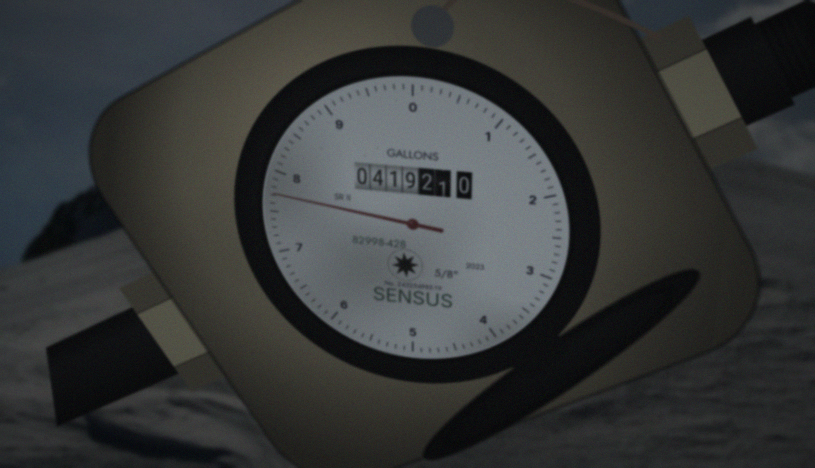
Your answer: 419207.7 gal
